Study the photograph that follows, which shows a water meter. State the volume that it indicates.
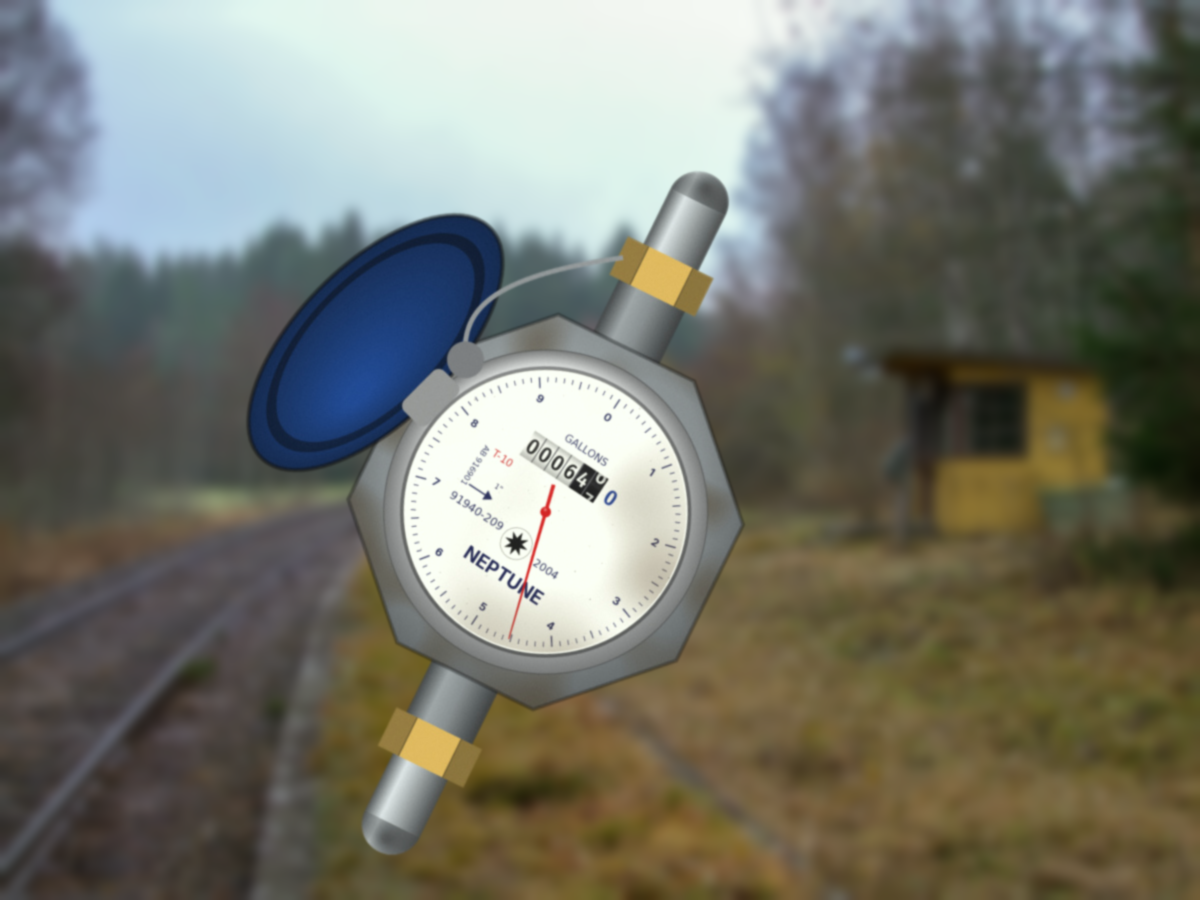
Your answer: 6464.5 gal
